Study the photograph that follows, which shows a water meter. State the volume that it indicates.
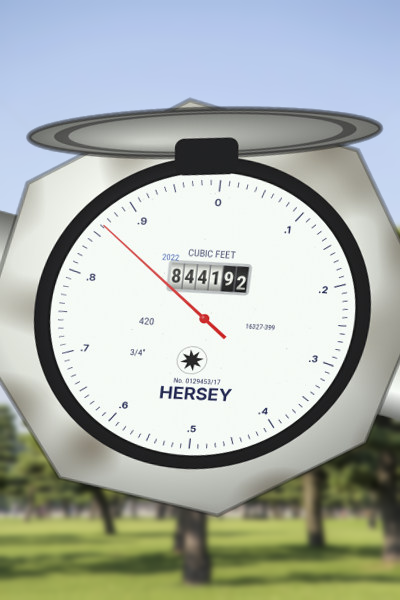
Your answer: 844191.86 ft³
